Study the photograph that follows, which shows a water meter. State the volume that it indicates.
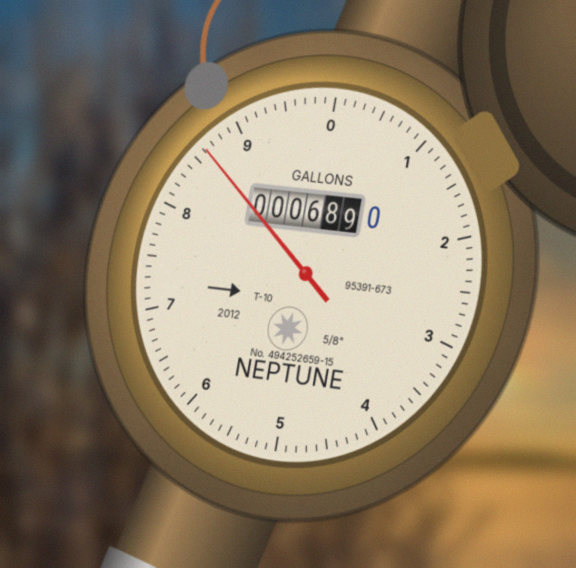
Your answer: 6888.6 gal
